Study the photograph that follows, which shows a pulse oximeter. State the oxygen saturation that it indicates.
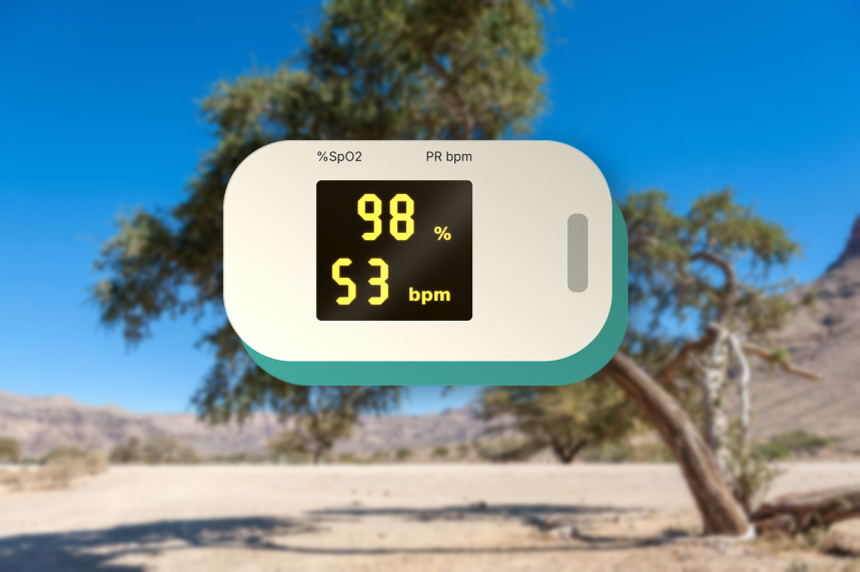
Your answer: 98 %
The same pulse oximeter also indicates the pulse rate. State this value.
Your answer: 53 bpm
